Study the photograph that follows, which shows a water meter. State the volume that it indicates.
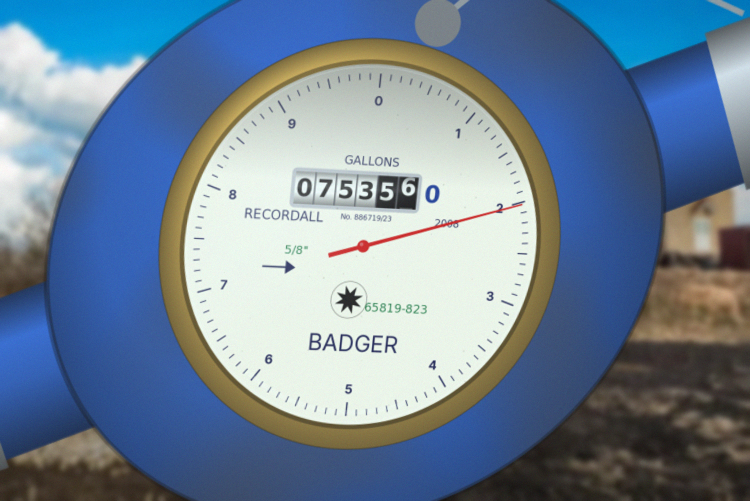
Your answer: 753562.0 gal
